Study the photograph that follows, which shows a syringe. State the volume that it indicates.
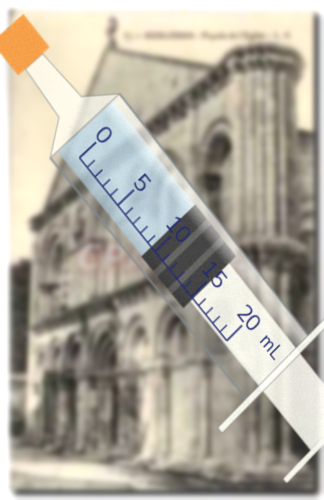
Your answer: 9.5 mL
